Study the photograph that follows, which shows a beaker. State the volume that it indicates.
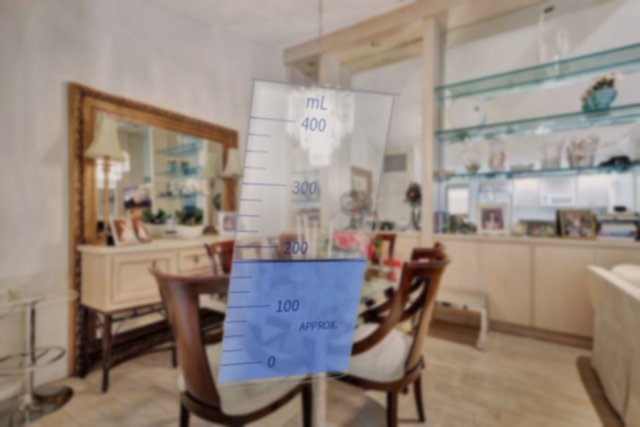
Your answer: 175 mL
